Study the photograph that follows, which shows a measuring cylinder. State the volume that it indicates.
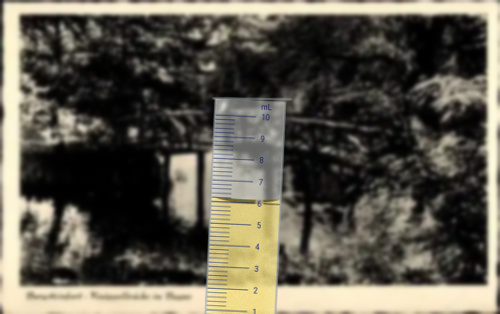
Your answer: 6 mL
